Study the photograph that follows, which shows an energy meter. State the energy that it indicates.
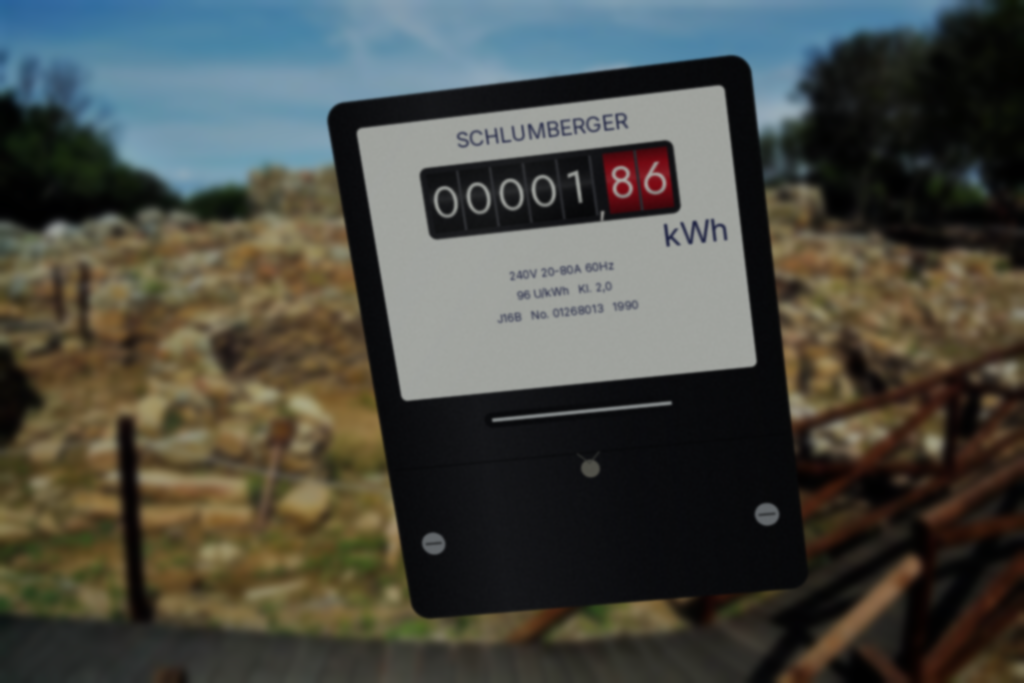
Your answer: 1.86 kWh
